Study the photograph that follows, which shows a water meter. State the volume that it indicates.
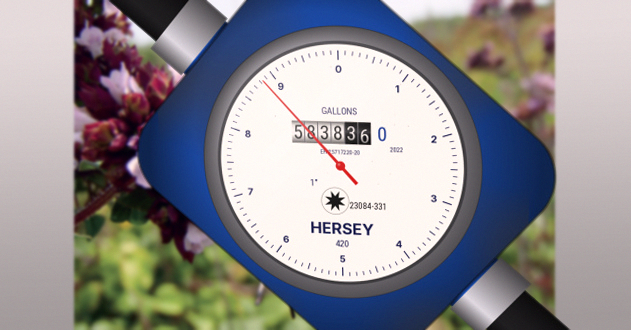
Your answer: 5838358.8 gal
